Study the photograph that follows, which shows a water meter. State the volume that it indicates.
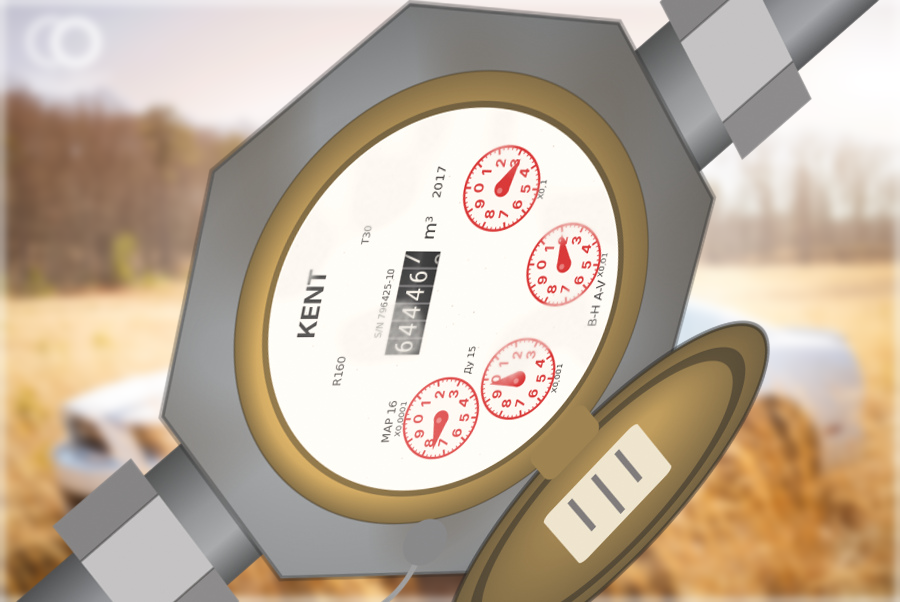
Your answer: 644467.3197 m³
